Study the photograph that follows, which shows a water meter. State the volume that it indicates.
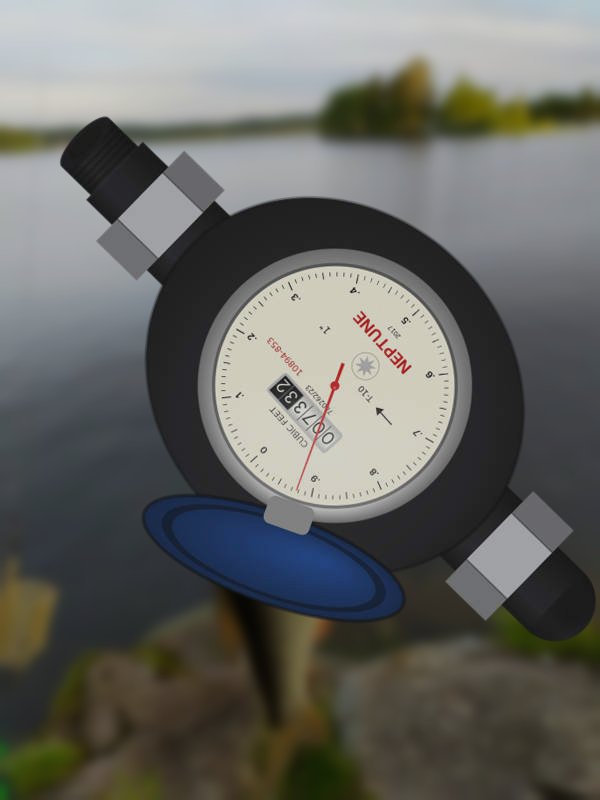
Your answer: 7331.92 ft³
